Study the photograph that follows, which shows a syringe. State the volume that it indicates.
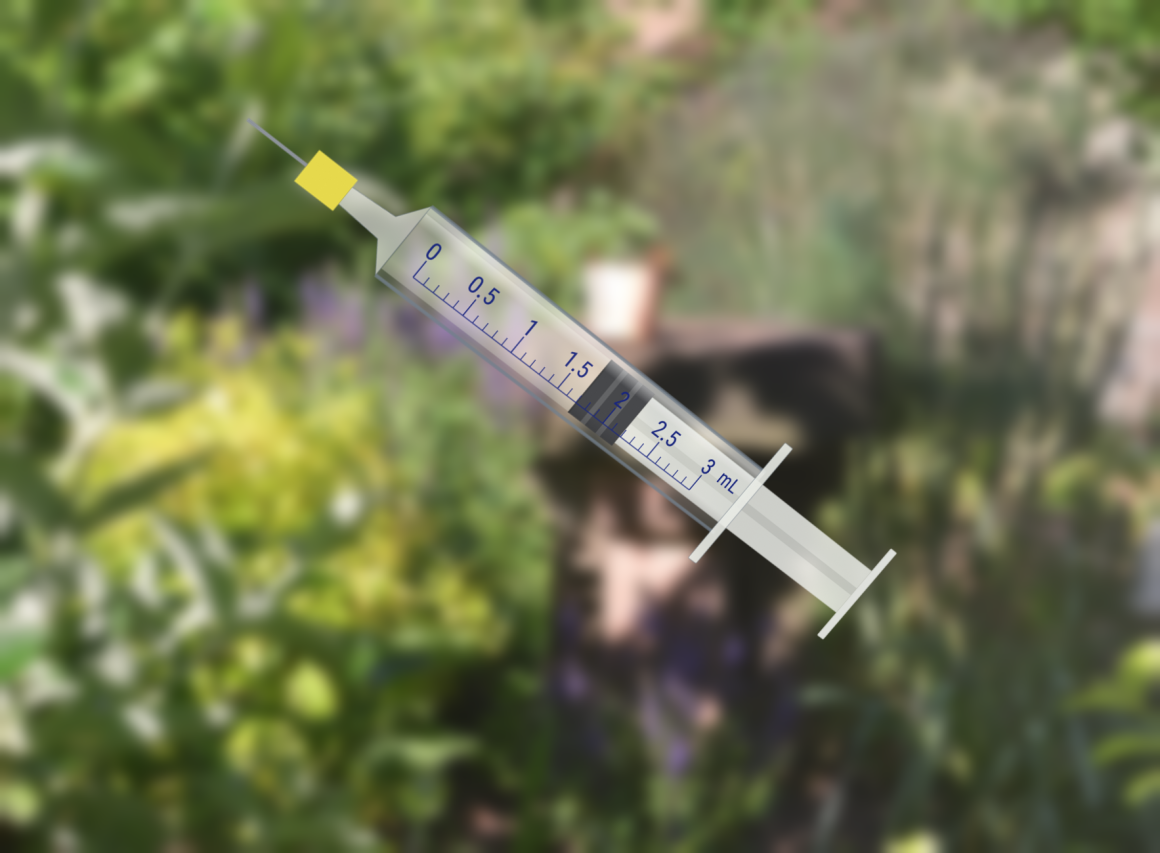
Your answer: 1.7 mL
